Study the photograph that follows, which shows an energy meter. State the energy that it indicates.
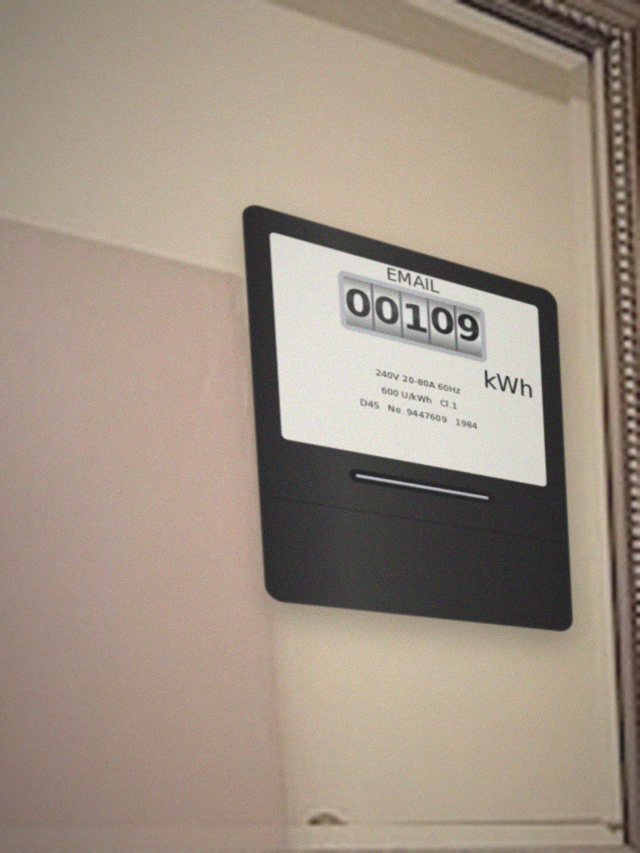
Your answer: 109 kWh
